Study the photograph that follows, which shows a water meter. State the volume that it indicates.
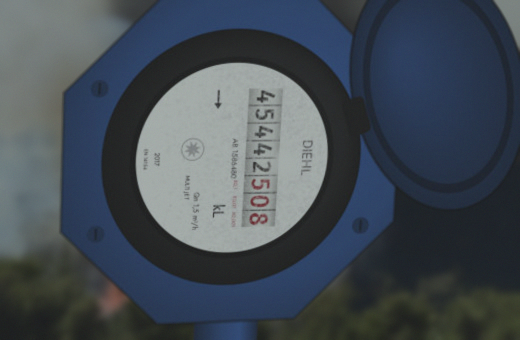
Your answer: 45442.508 kL
